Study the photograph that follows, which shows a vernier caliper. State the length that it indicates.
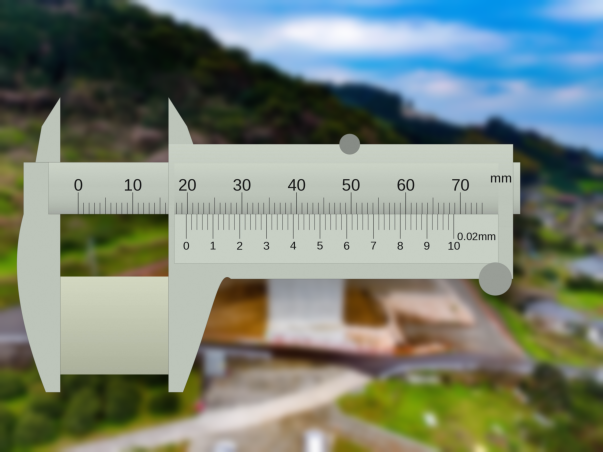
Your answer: 19.8 mm
